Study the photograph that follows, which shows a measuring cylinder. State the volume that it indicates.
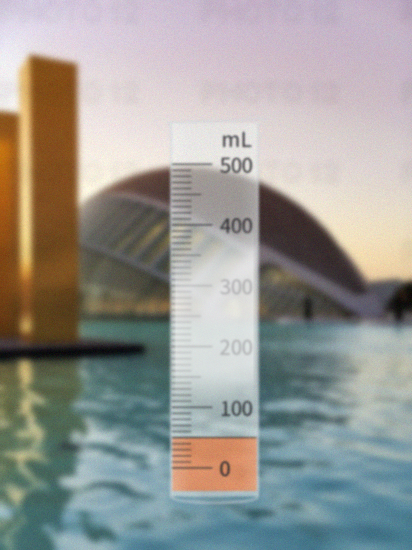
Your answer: 50 mL
